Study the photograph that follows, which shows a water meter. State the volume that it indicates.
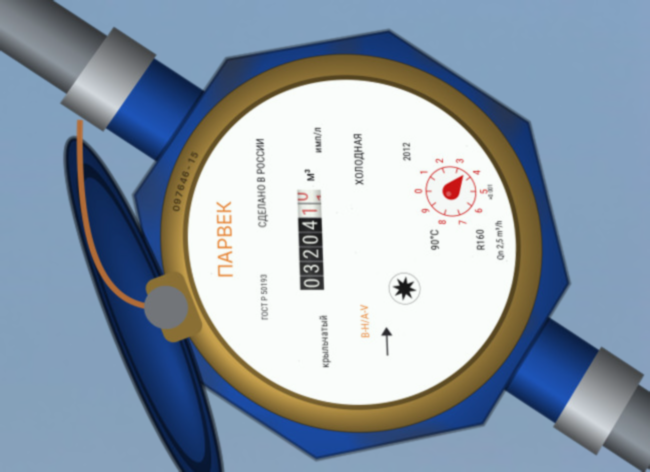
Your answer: 3204.103 m³
